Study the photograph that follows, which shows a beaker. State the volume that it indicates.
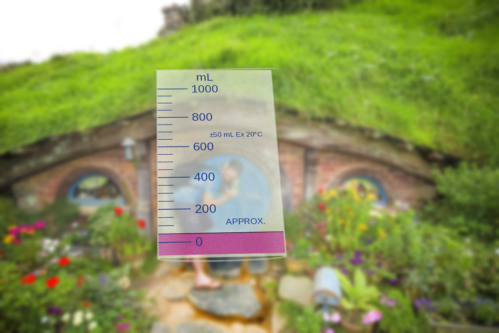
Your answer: 50 mL
